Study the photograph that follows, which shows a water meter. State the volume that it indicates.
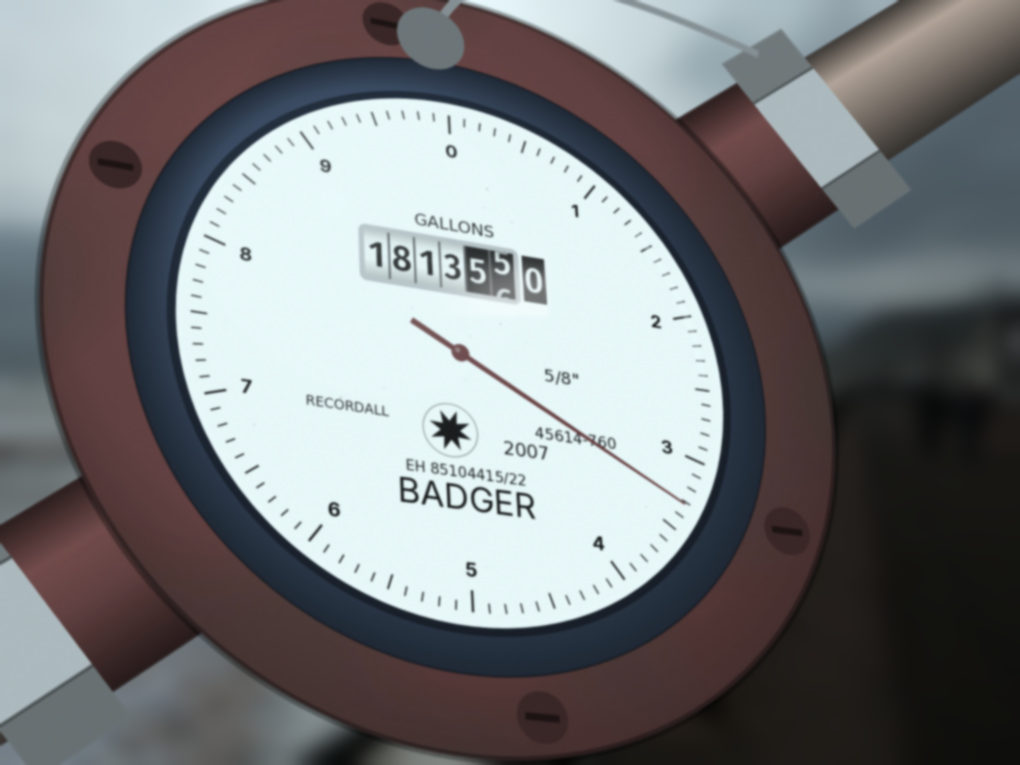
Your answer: 1813553.3 gal
